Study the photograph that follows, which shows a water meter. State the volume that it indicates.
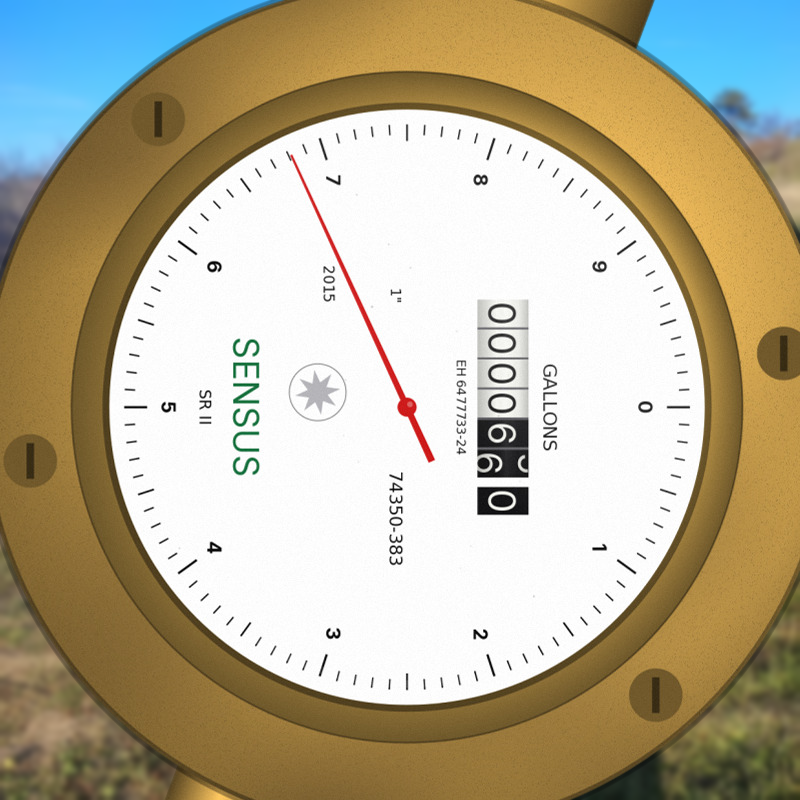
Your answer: 656.8 gal
